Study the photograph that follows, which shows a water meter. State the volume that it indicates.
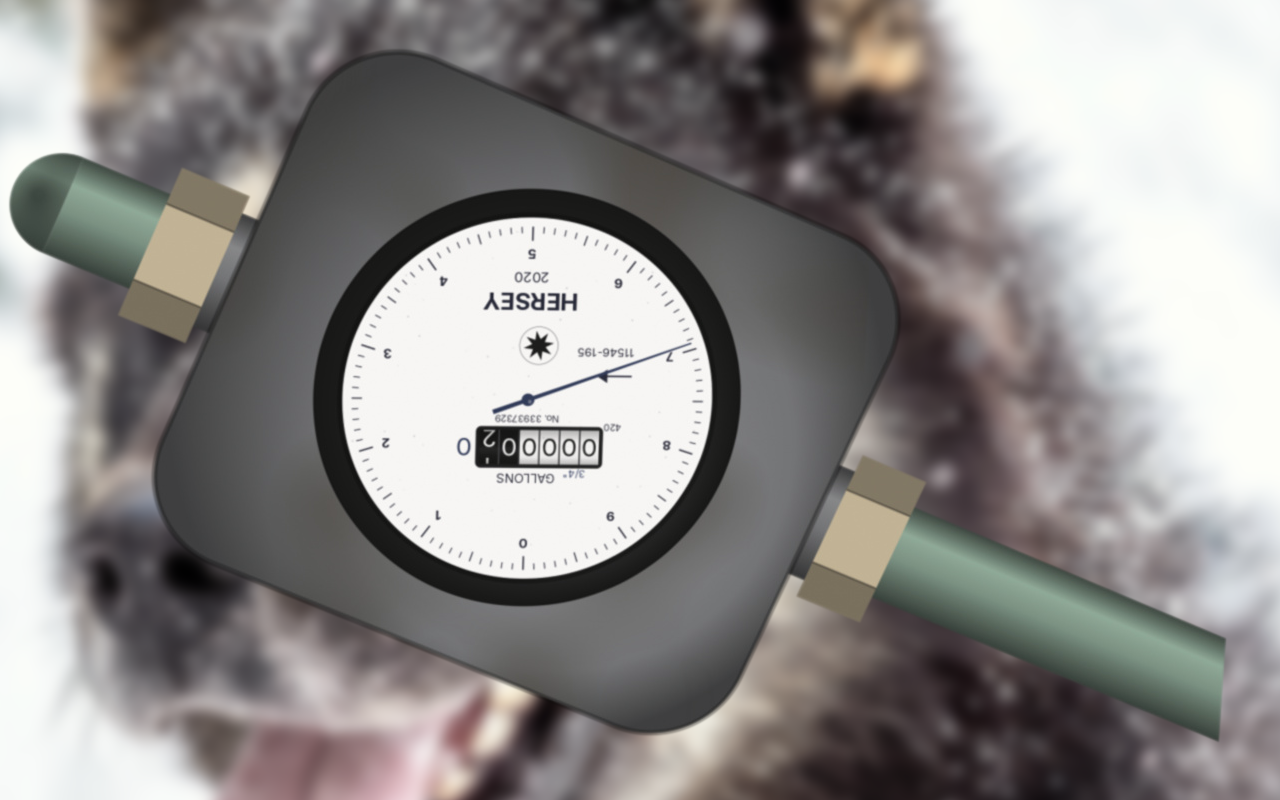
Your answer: 16.9 gal
